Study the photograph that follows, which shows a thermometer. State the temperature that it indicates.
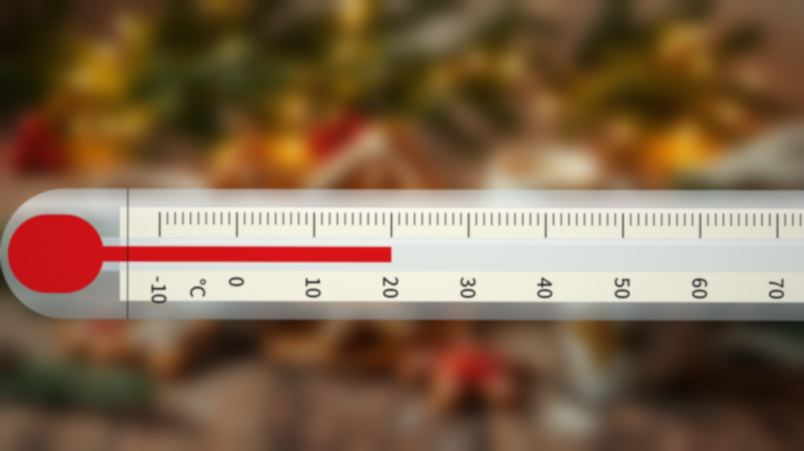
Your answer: 20 °C
